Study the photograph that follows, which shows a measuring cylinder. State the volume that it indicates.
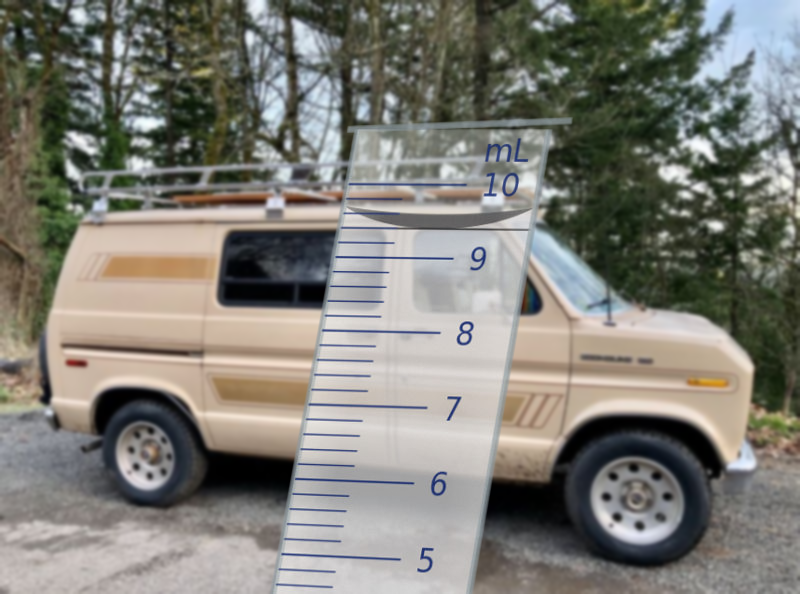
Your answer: 9.4 mL
